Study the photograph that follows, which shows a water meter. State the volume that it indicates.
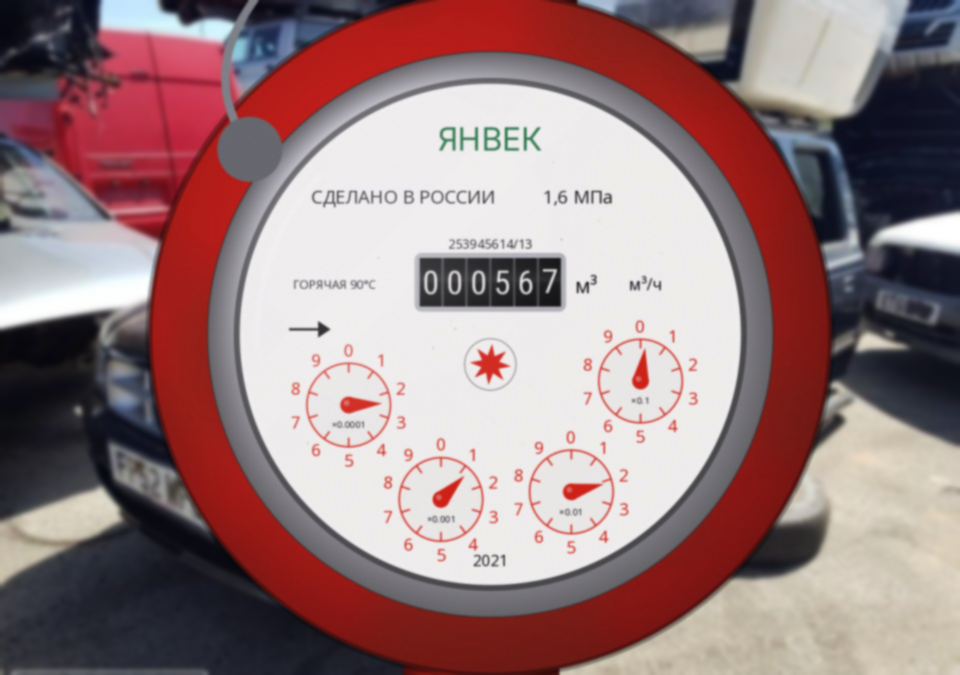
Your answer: 567.0212 m³
